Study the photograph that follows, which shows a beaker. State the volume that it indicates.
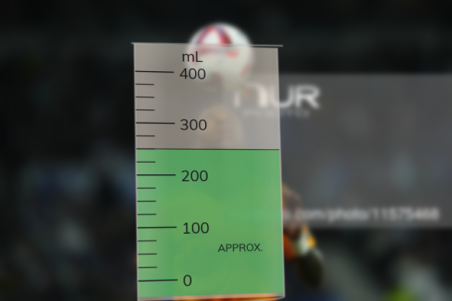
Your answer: 250 mL
